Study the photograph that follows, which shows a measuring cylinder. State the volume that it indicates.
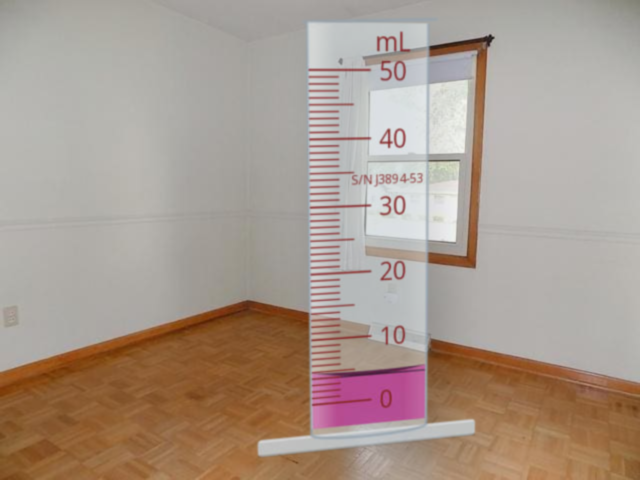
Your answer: 4 mL
